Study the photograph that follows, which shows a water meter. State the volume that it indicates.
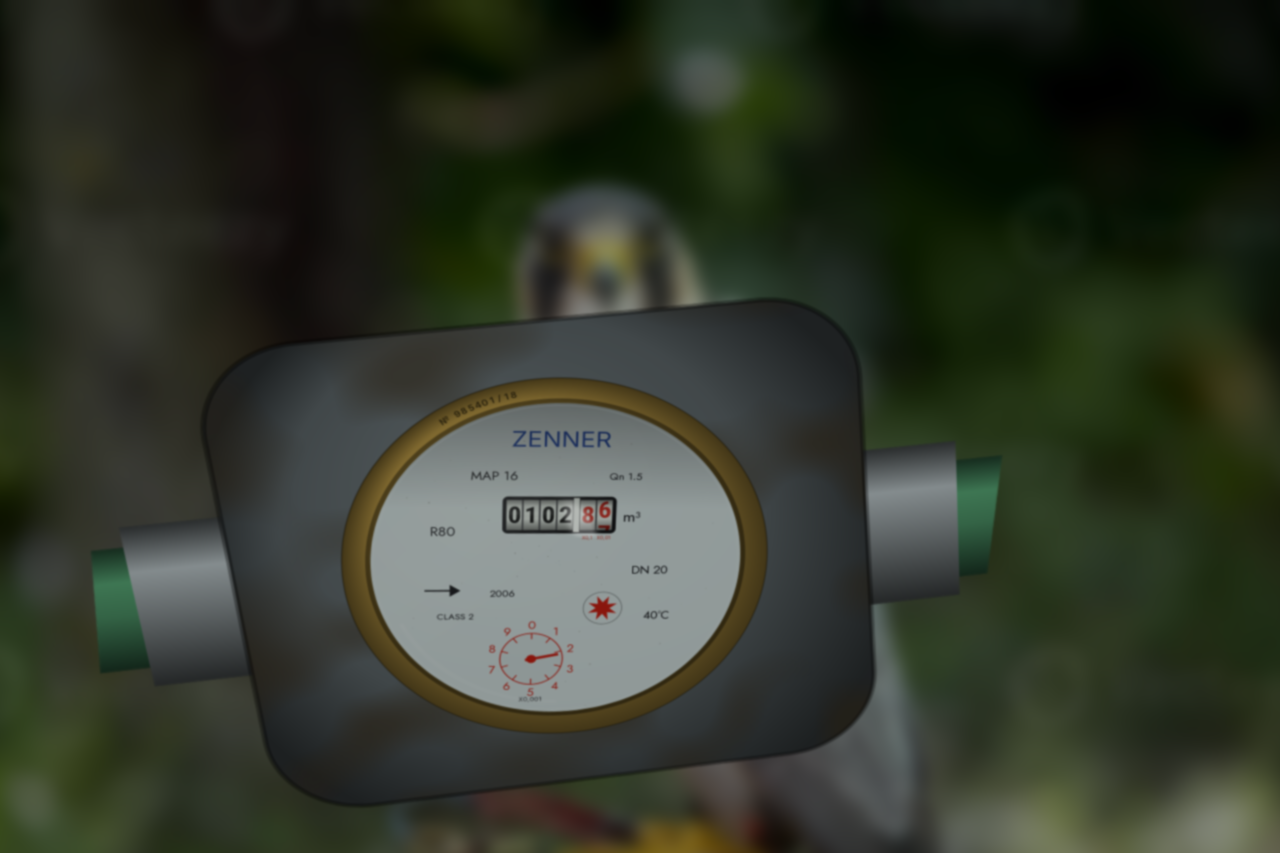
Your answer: 102.862 m³
